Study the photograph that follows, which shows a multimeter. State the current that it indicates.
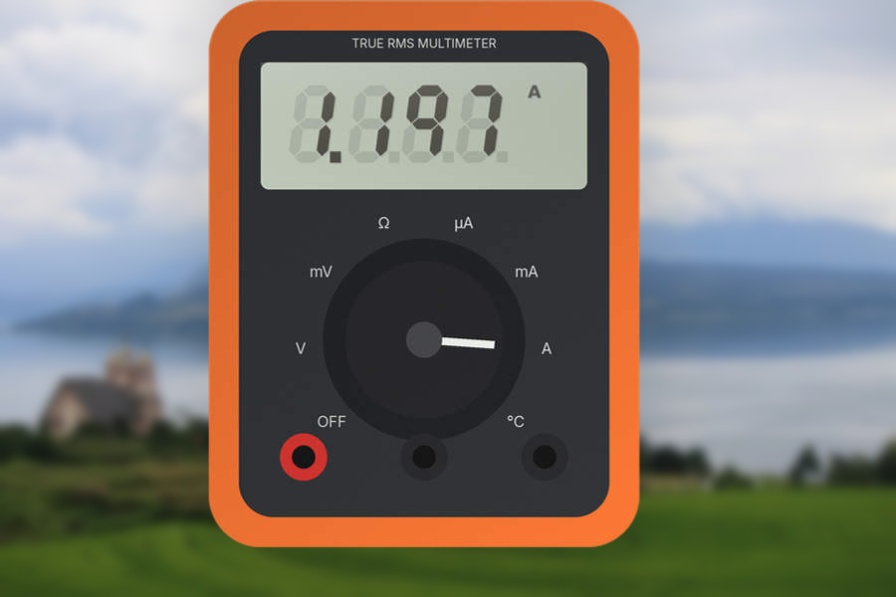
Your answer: 1.197 A
